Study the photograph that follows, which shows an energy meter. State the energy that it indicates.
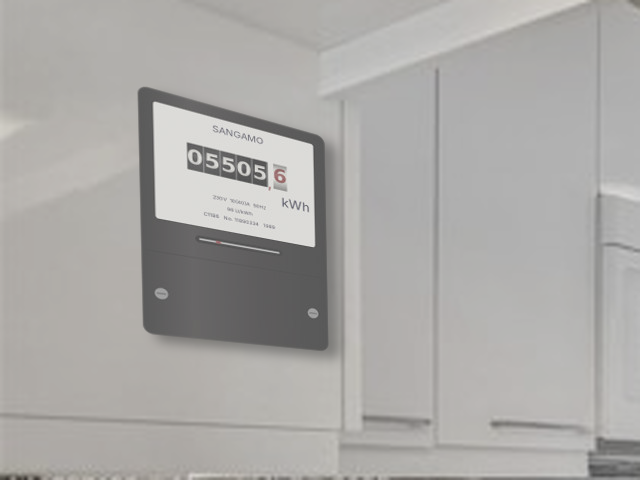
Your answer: 5505.6 kWh
